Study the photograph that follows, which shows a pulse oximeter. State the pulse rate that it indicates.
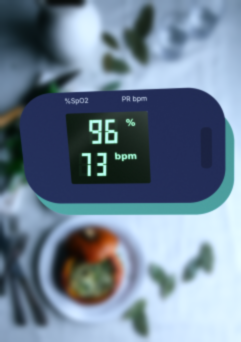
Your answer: 73 bpm
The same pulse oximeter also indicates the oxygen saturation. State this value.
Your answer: 96 %
